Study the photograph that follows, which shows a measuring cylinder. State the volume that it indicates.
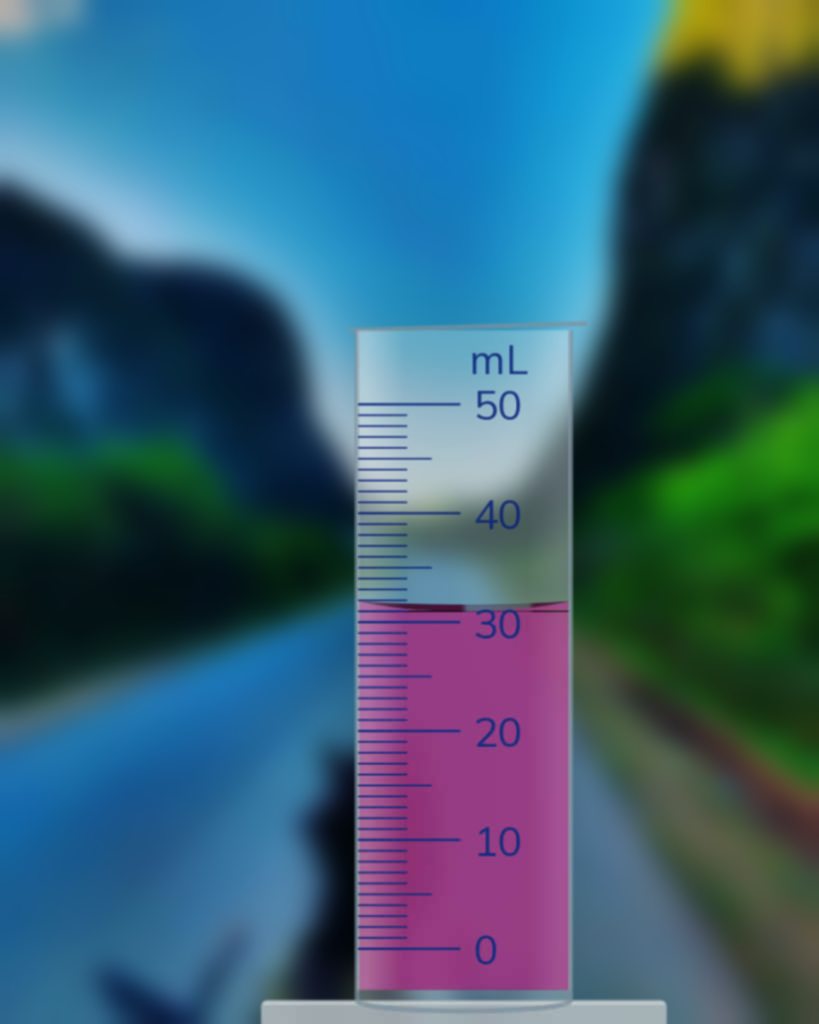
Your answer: 31 mL
